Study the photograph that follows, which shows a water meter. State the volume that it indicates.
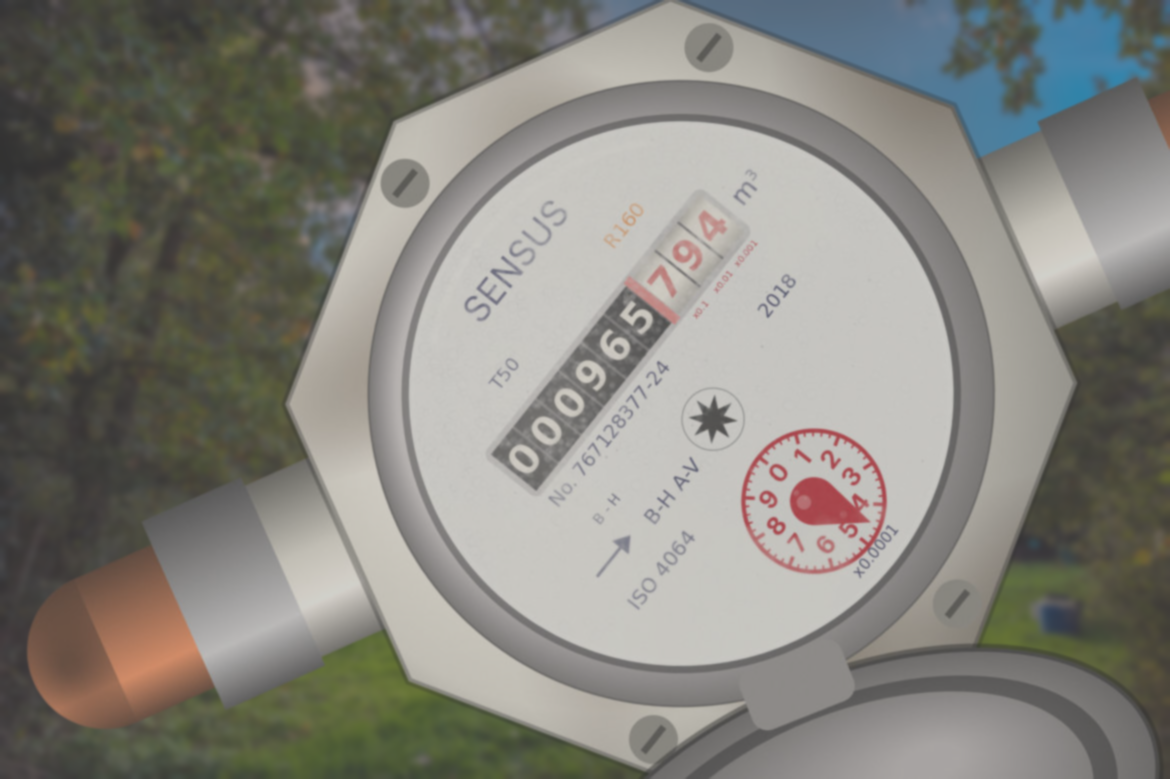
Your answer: 965.7944 m³
